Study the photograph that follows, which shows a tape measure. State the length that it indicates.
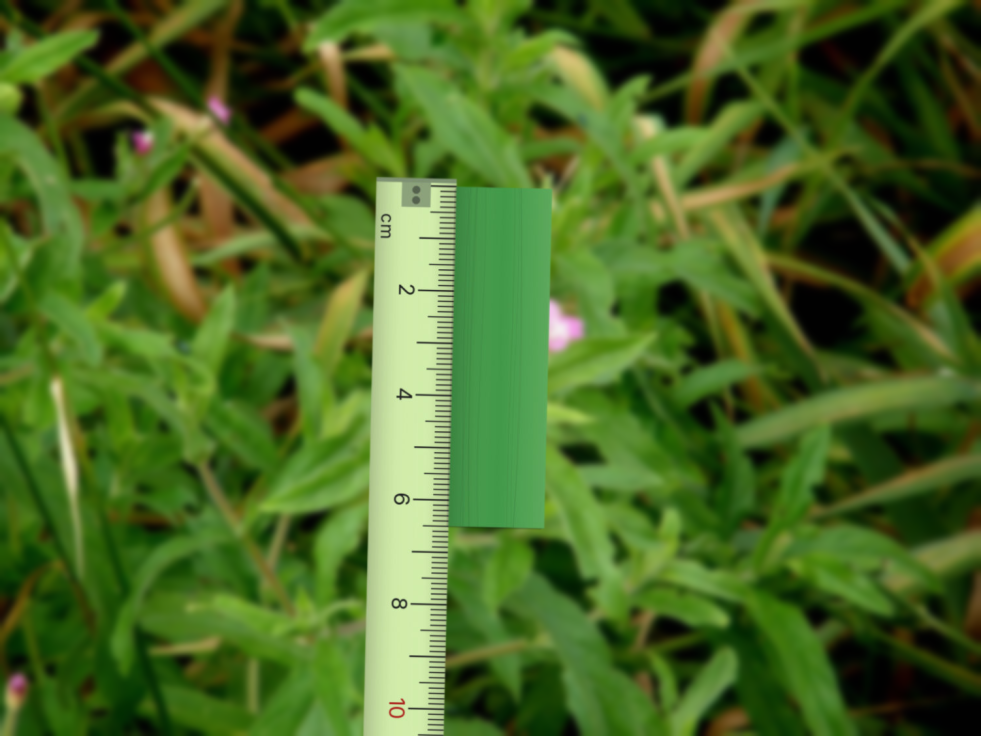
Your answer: 6.5 cm
